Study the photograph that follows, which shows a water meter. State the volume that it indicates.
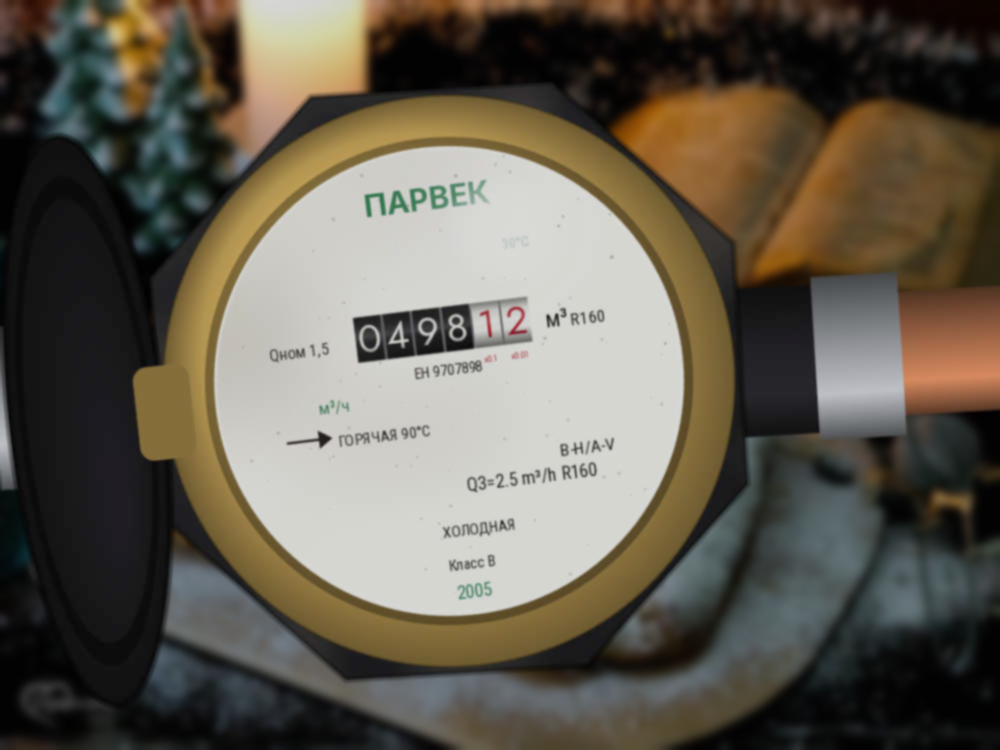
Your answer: 498.12 m³
